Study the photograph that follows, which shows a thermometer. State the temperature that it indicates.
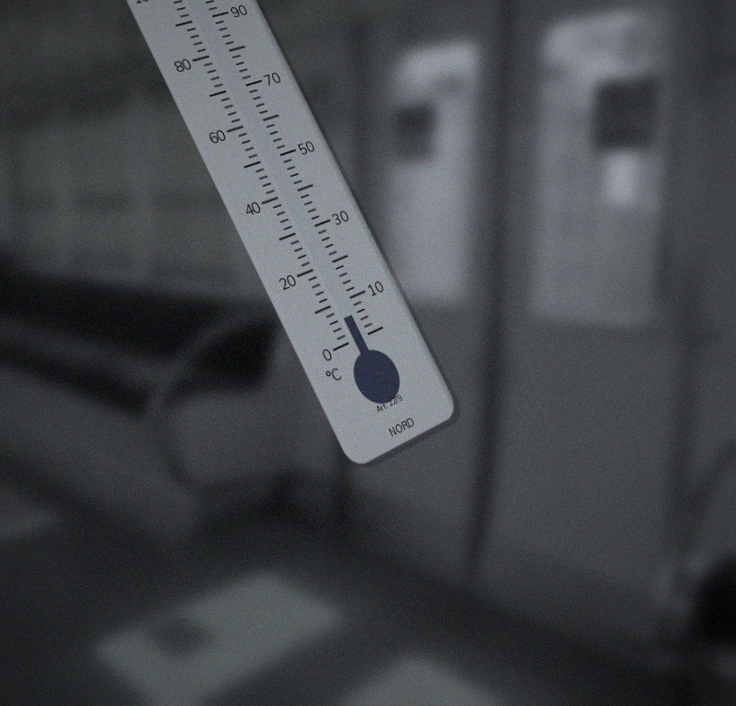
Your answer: 6 °C
